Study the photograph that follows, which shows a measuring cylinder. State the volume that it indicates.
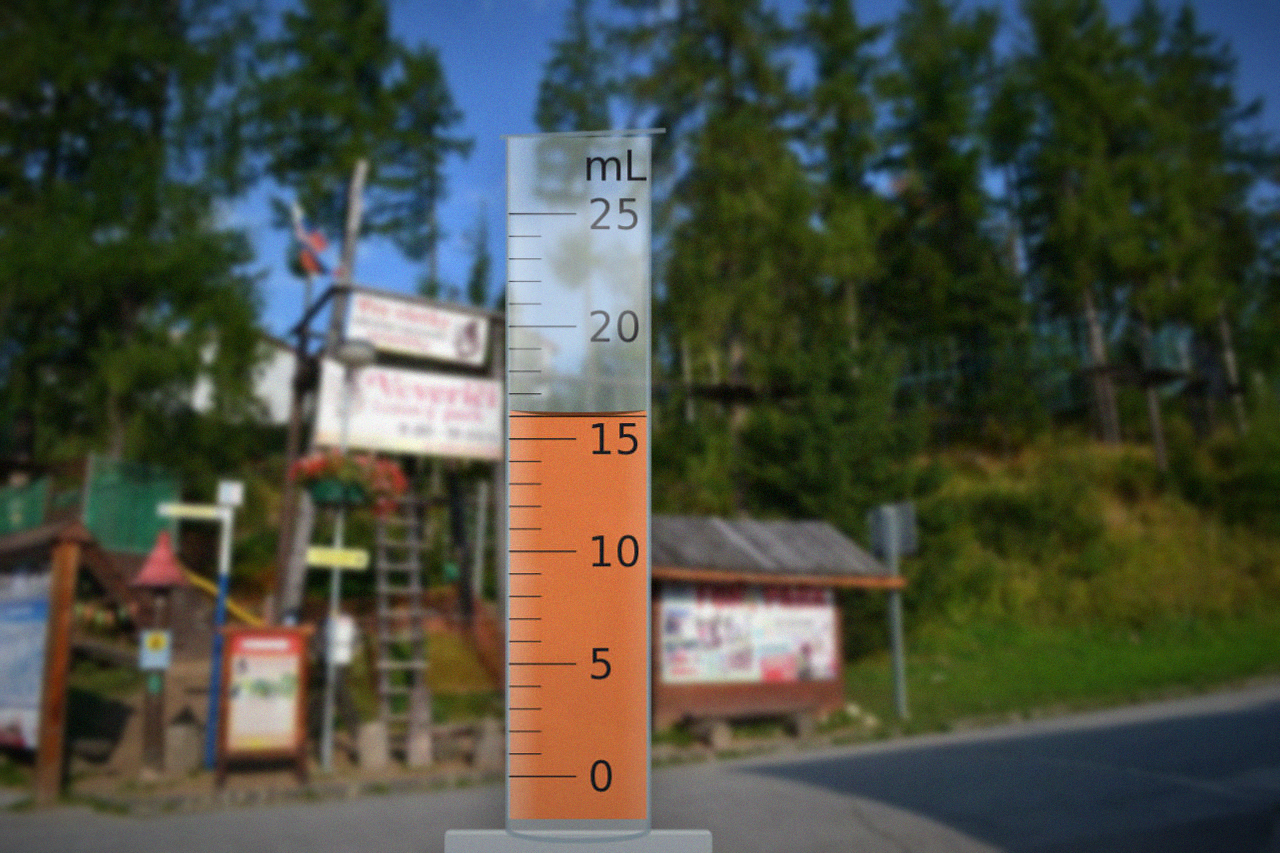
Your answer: 16 mL
